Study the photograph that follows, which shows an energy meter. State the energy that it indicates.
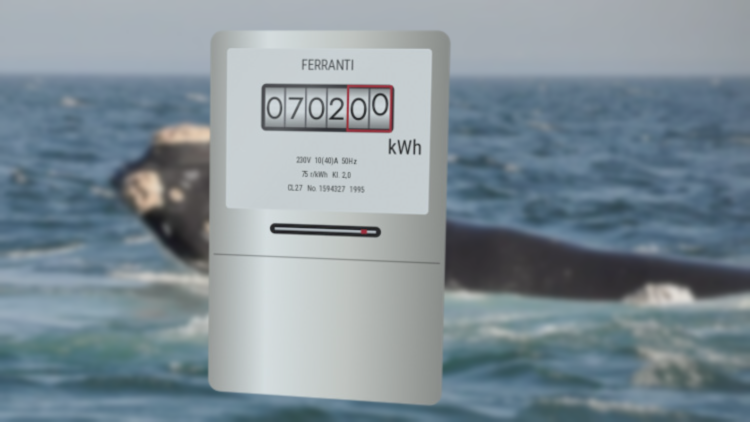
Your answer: 702.00 kWh
